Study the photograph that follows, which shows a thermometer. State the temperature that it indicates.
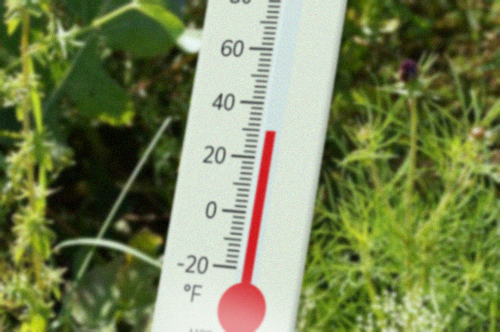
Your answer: 30 °F
